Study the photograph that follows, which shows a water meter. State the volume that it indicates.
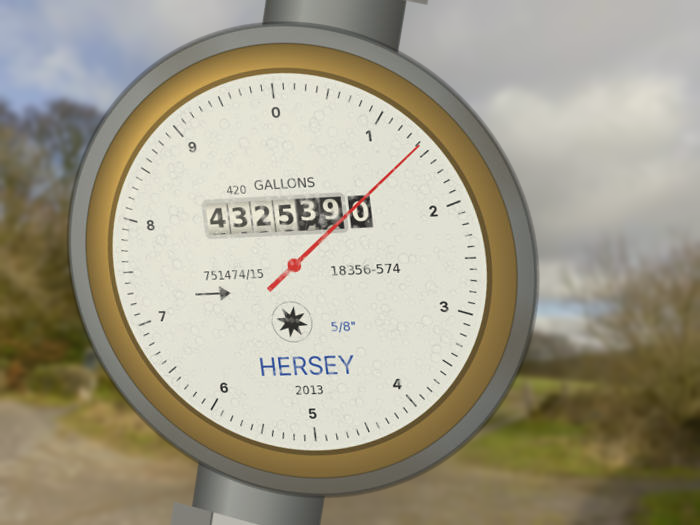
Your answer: 4325391.4 gal
